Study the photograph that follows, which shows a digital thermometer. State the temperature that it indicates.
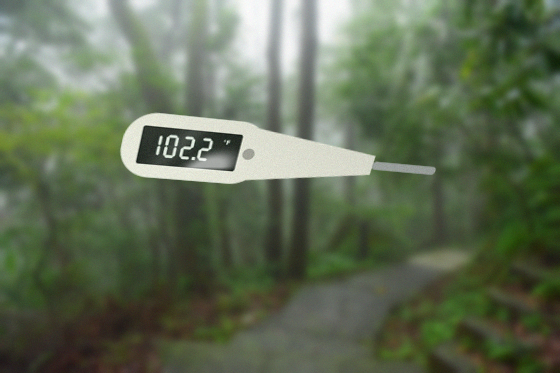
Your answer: 102.2 °F
